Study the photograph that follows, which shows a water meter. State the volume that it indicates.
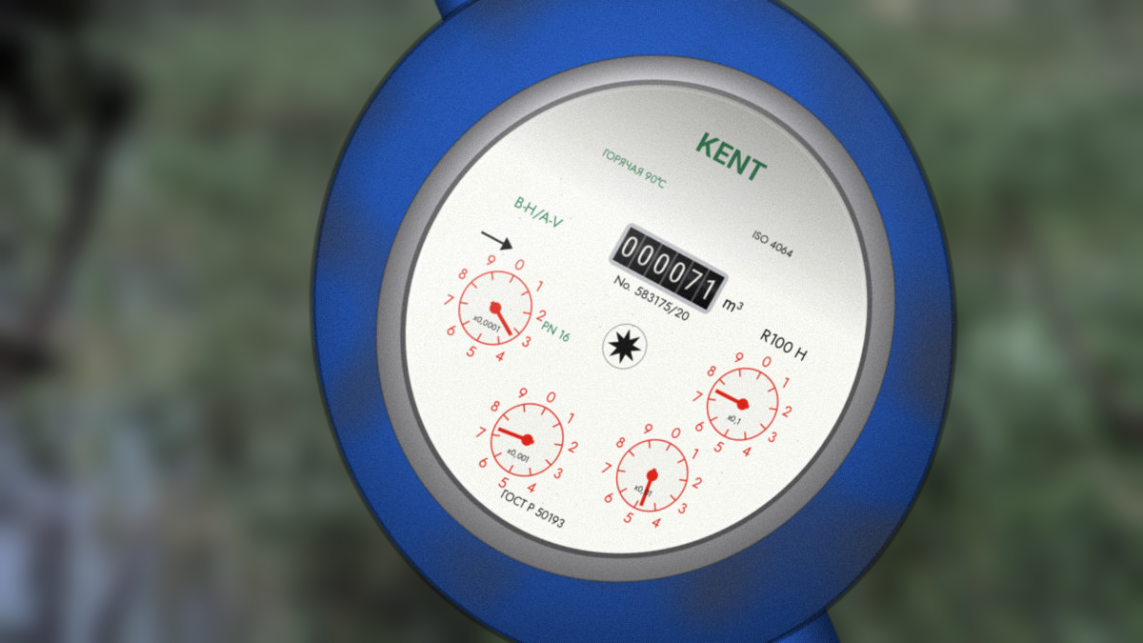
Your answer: 71.7473 m³
